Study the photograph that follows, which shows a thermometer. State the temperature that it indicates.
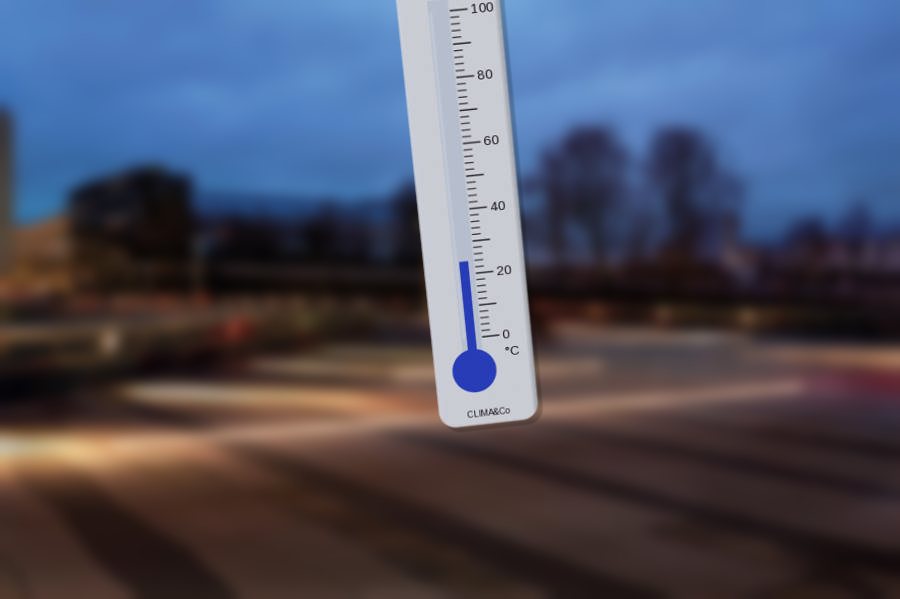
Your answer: 24 °C
